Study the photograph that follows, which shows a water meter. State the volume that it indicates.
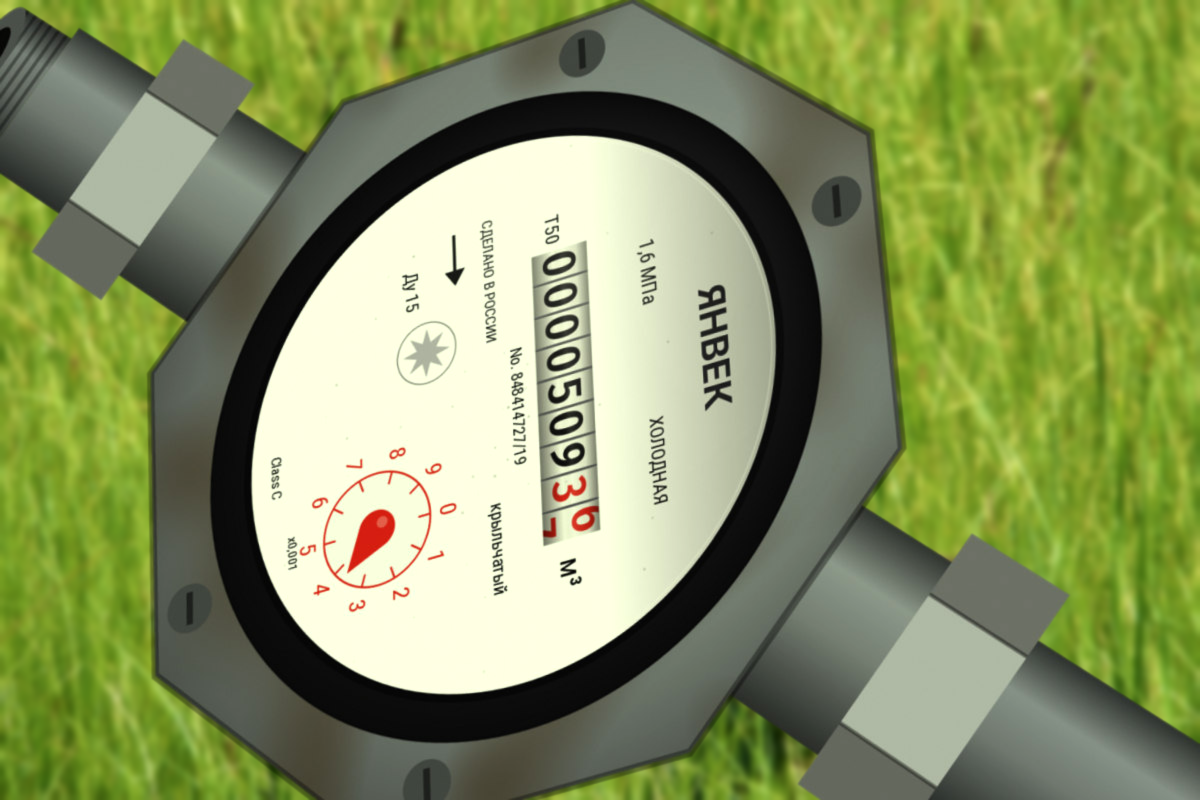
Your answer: 509.363 m³
